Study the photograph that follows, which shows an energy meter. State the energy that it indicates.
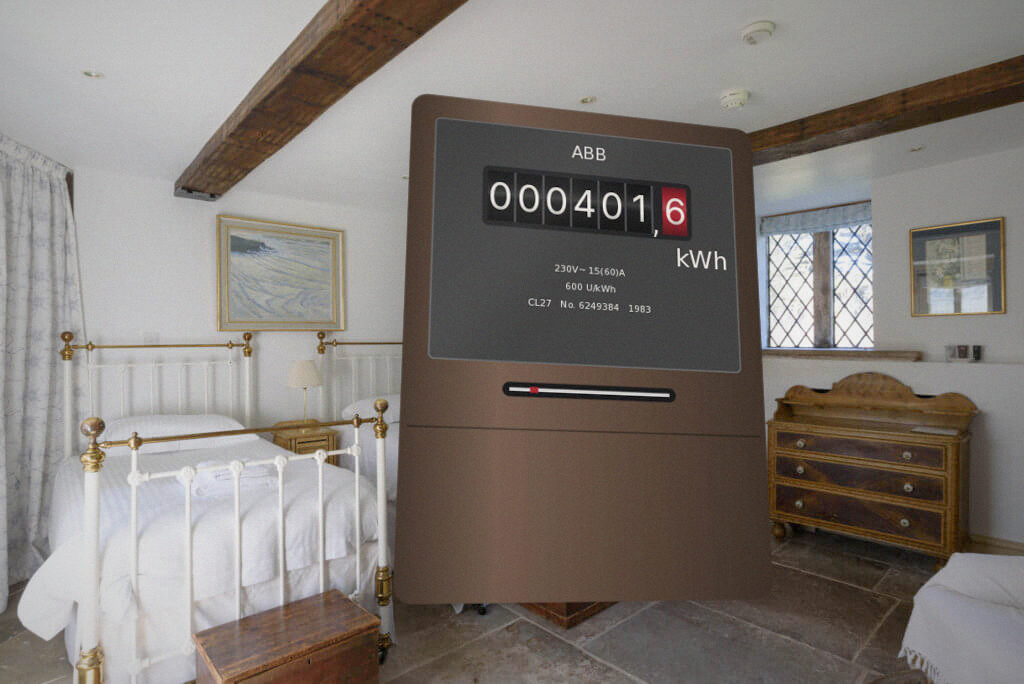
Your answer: 401.6 kWh
